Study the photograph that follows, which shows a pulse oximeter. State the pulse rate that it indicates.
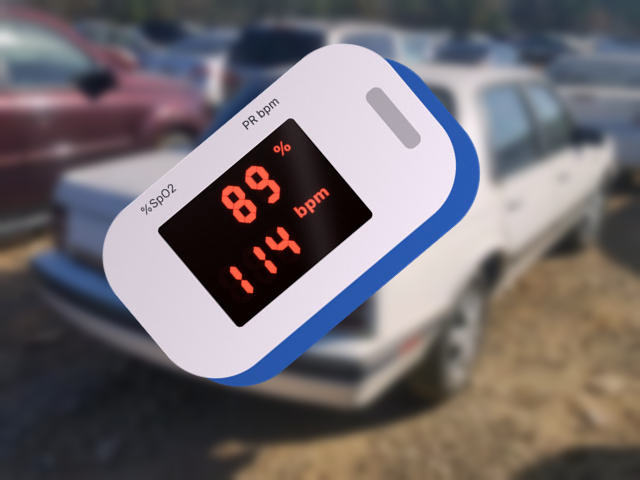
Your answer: 114 bpm
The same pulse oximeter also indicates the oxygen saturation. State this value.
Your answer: 89 %
